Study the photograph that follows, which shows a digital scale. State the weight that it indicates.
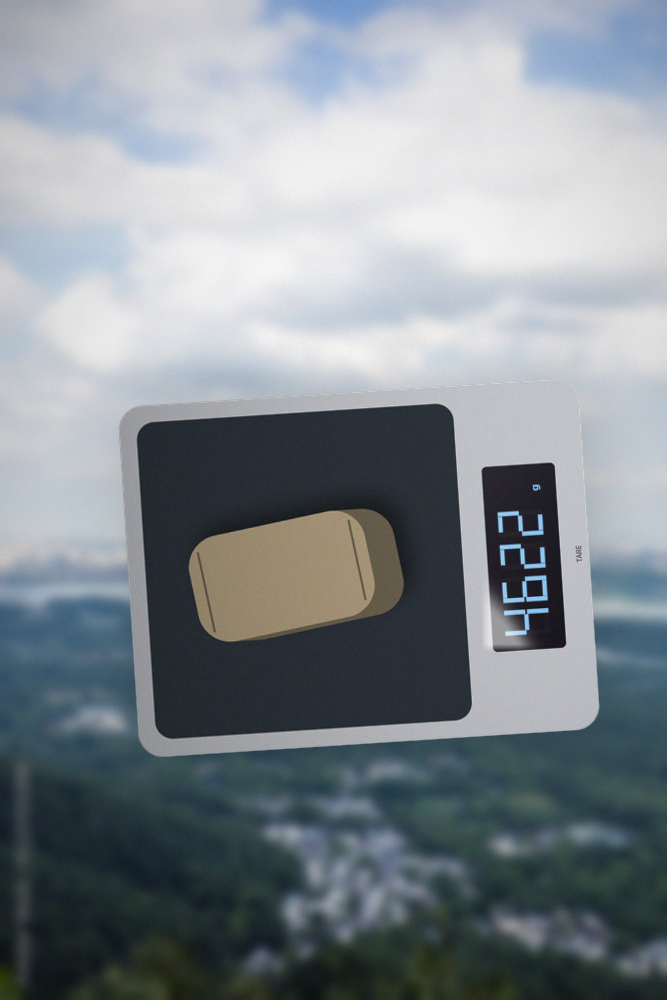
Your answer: 4622 g
